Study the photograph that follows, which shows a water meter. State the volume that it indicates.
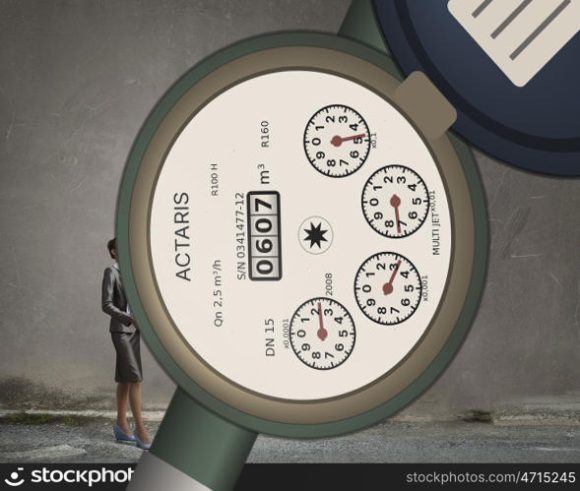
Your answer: 607.4732 m³
